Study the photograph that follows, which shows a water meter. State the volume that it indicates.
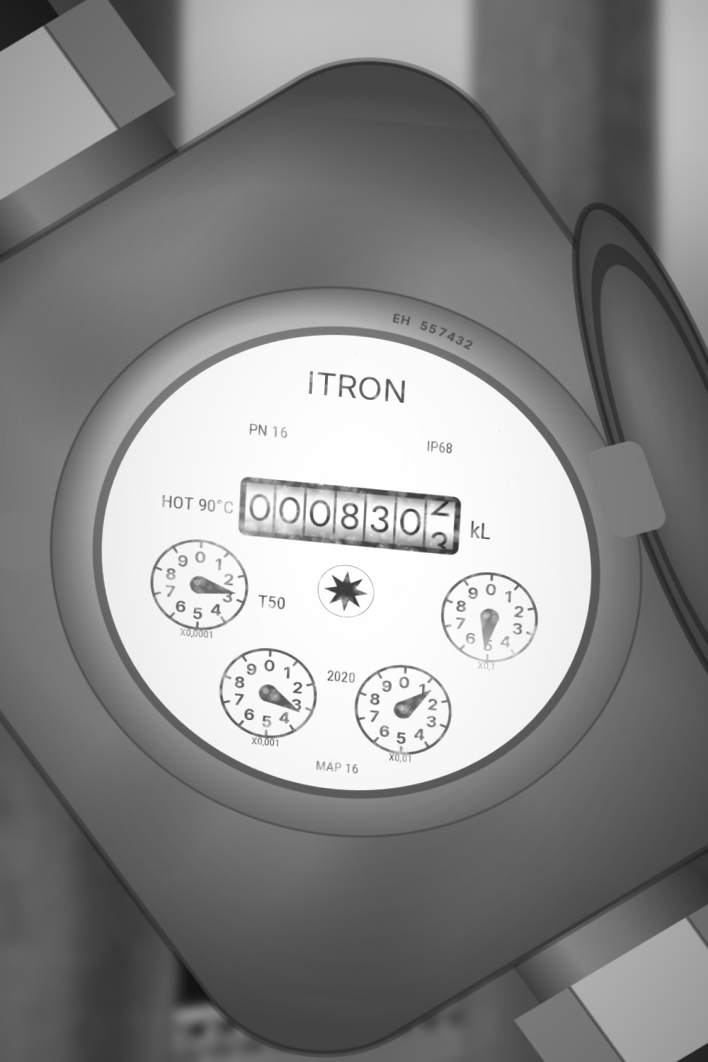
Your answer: 8302.5132 kL
